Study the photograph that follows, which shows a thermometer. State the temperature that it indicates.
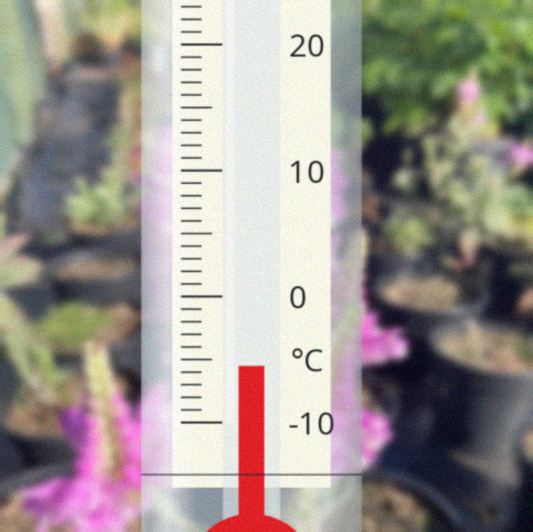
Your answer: -5.5 °C
